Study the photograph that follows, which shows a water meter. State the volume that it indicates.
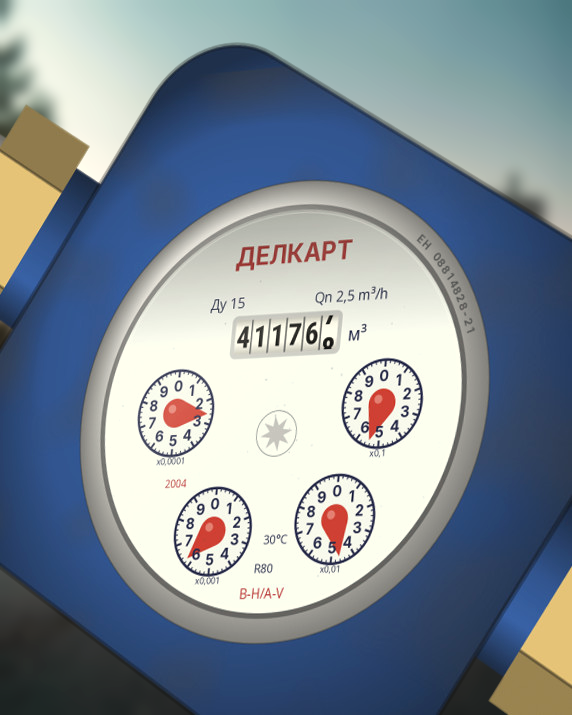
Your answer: 411767.5462 m³
